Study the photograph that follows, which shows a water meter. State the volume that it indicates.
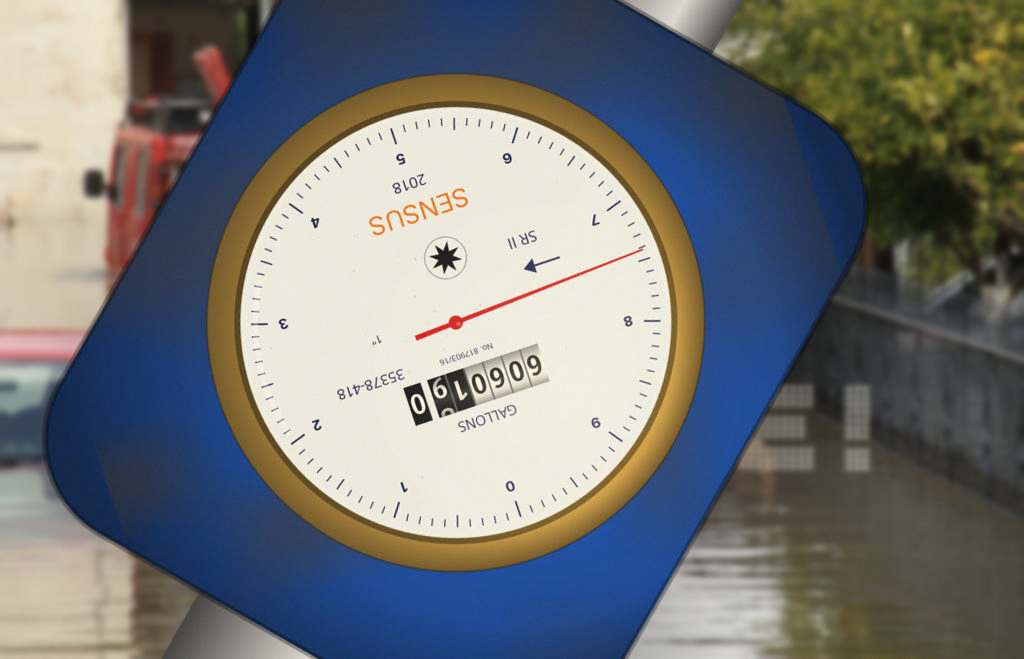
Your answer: 6060187.4 gal
